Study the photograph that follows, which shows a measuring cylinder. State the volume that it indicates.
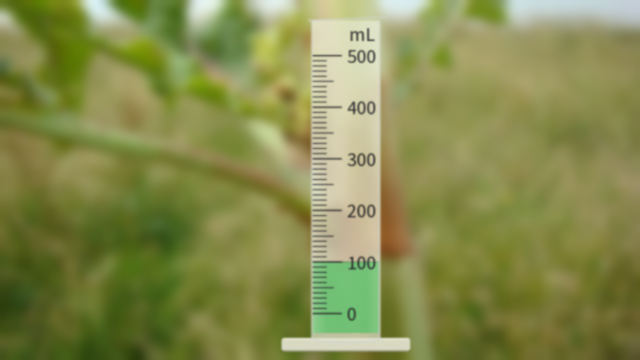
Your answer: 100 mL
